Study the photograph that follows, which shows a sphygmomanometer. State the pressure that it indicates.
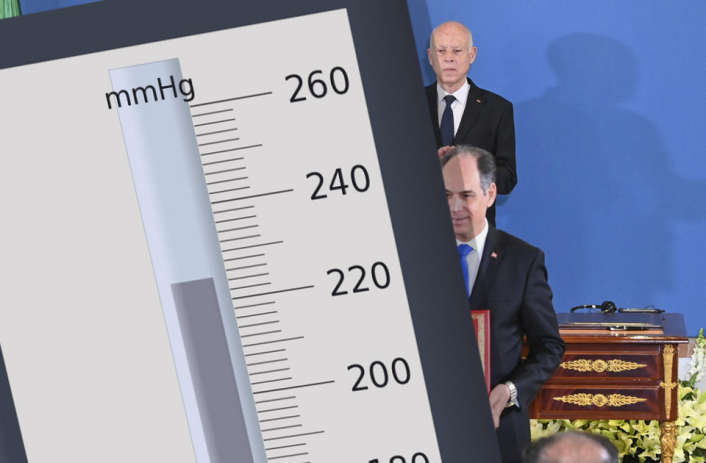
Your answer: 225 mmHg
